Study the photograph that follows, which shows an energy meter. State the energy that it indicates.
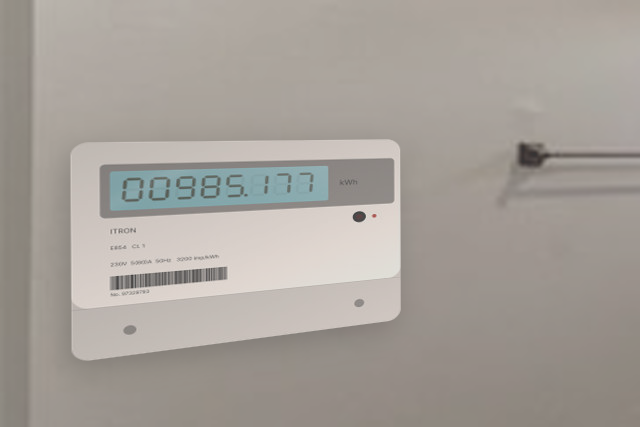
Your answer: 985.177 kWh
